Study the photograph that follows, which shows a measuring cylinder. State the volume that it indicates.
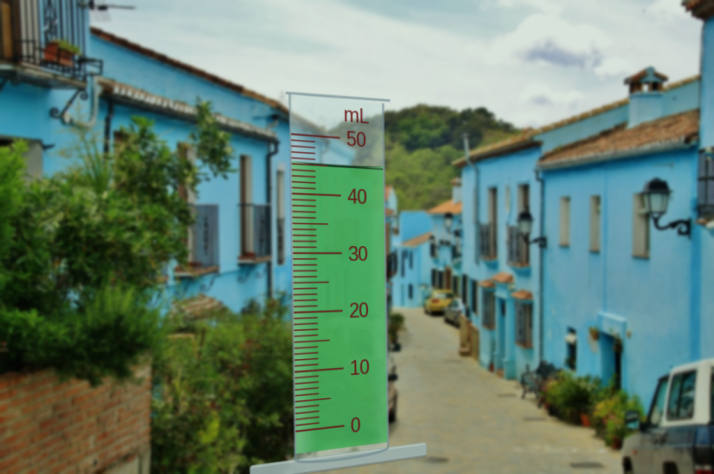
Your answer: 45 mL
